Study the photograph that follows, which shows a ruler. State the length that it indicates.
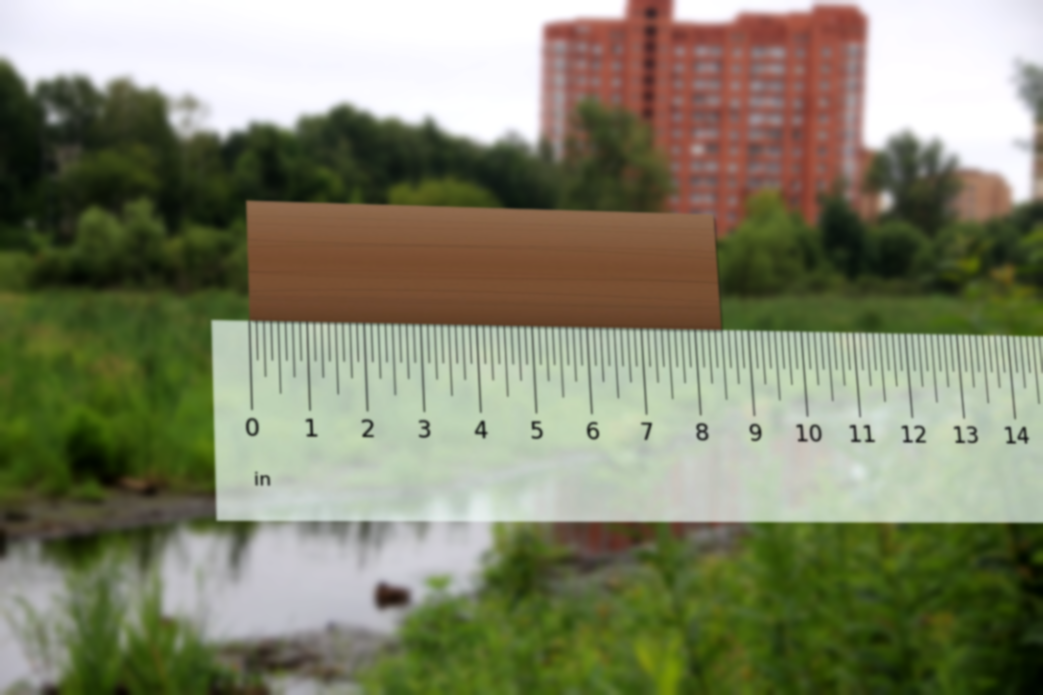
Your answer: 8.5 in
